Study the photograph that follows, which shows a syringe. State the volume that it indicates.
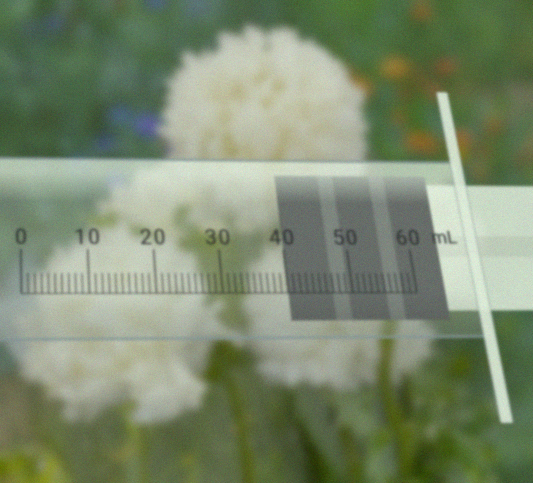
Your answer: 40 mL
